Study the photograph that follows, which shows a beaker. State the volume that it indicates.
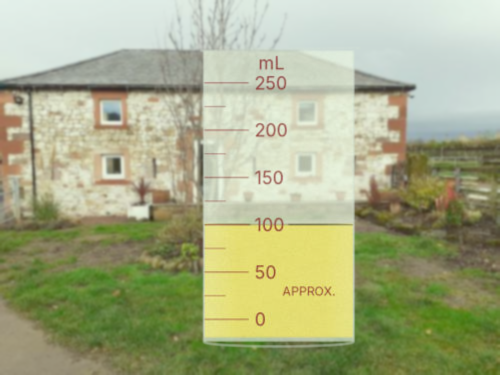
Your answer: 100 mL
